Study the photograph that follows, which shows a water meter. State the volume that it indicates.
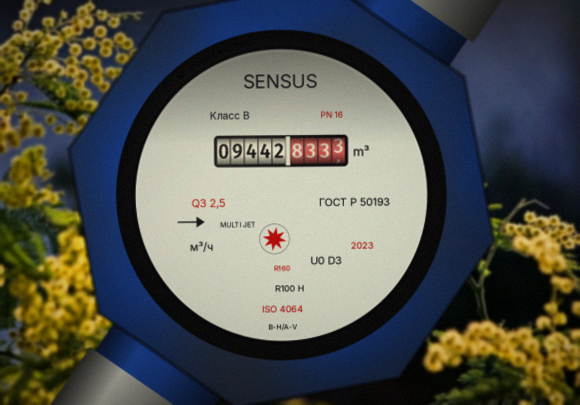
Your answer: 9442.8333 m³
